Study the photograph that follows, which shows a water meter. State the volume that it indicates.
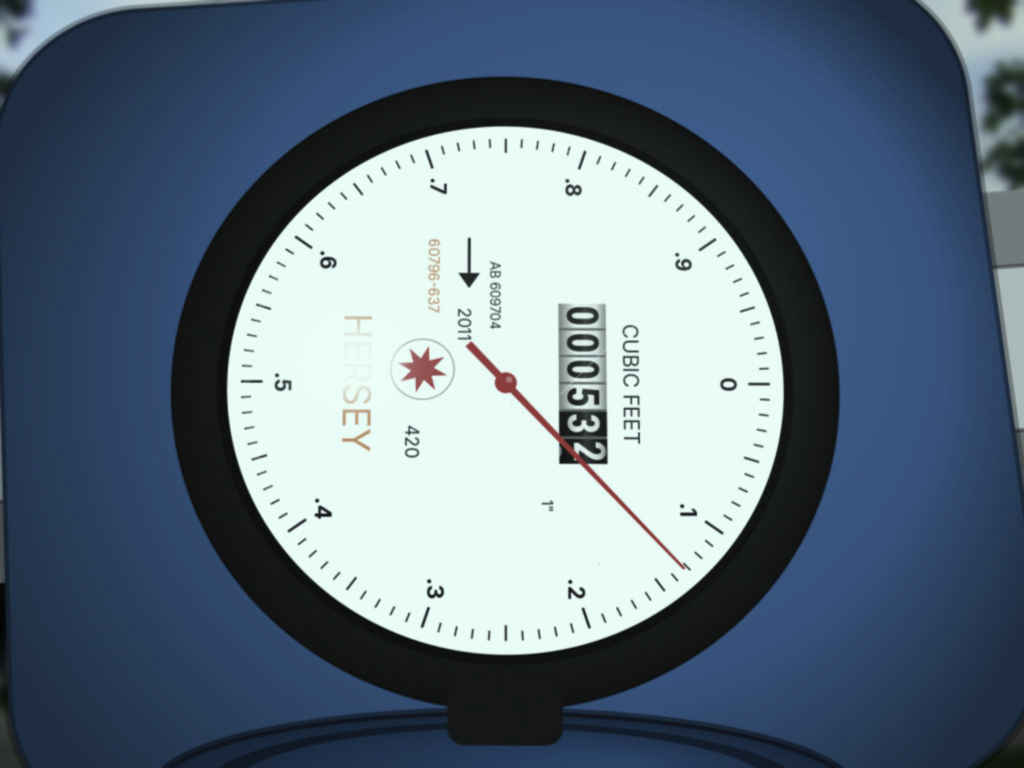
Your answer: 532.13 ft³
